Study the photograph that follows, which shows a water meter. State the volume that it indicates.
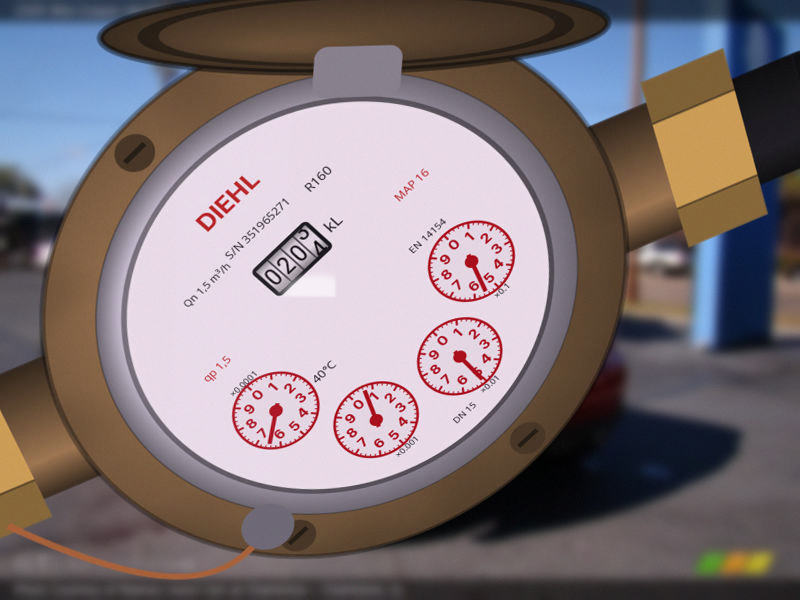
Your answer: 203.5506 kL
